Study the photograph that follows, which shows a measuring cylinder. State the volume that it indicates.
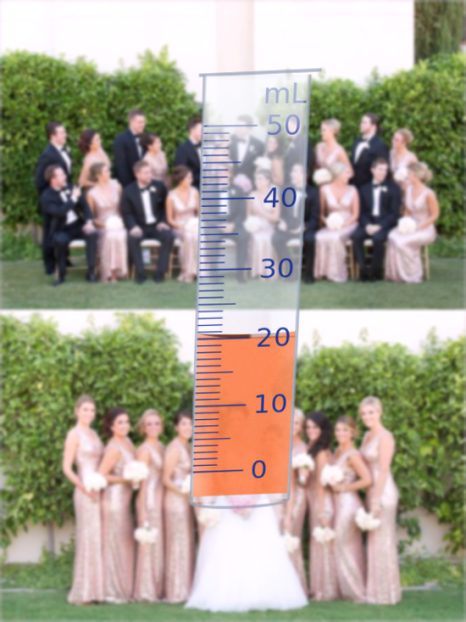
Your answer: 20 mL
